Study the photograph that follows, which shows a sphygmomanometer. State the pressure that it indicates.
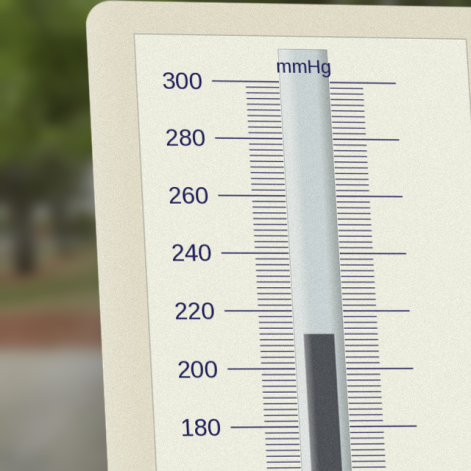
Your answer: 212 mmHg
